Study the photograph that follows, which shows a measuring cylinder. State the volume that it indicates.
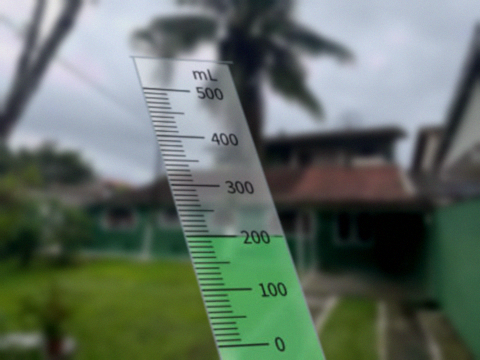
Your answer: 200 mL
